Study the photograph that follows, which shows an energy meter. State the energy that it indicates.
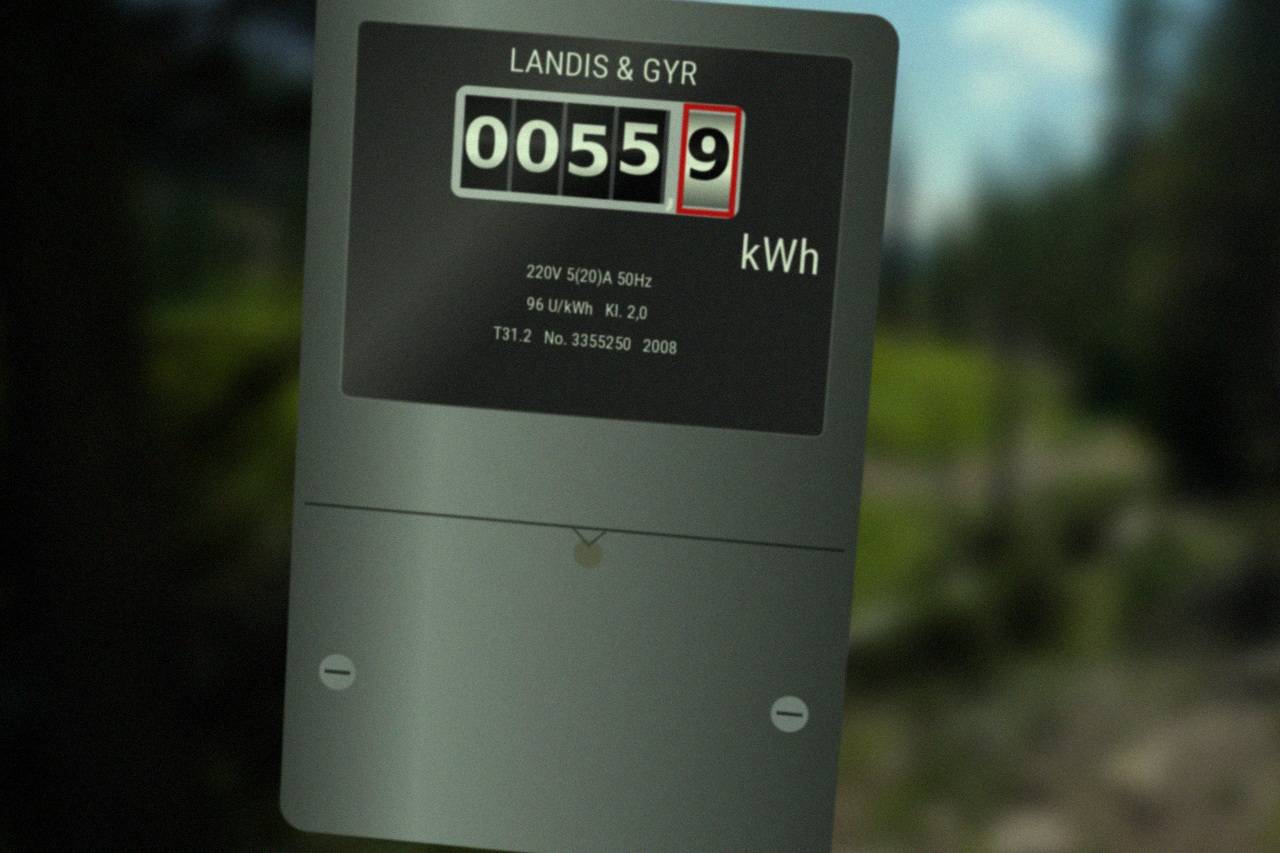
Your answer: 55.9 kWh
